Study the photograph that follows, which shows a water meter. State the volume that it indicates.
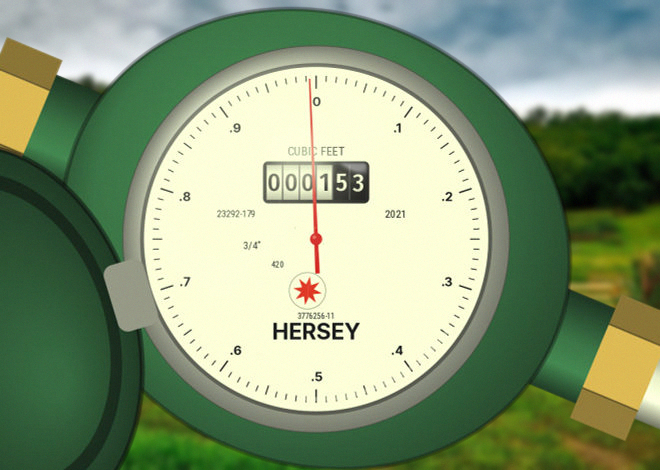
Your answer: 152.99 ft³
